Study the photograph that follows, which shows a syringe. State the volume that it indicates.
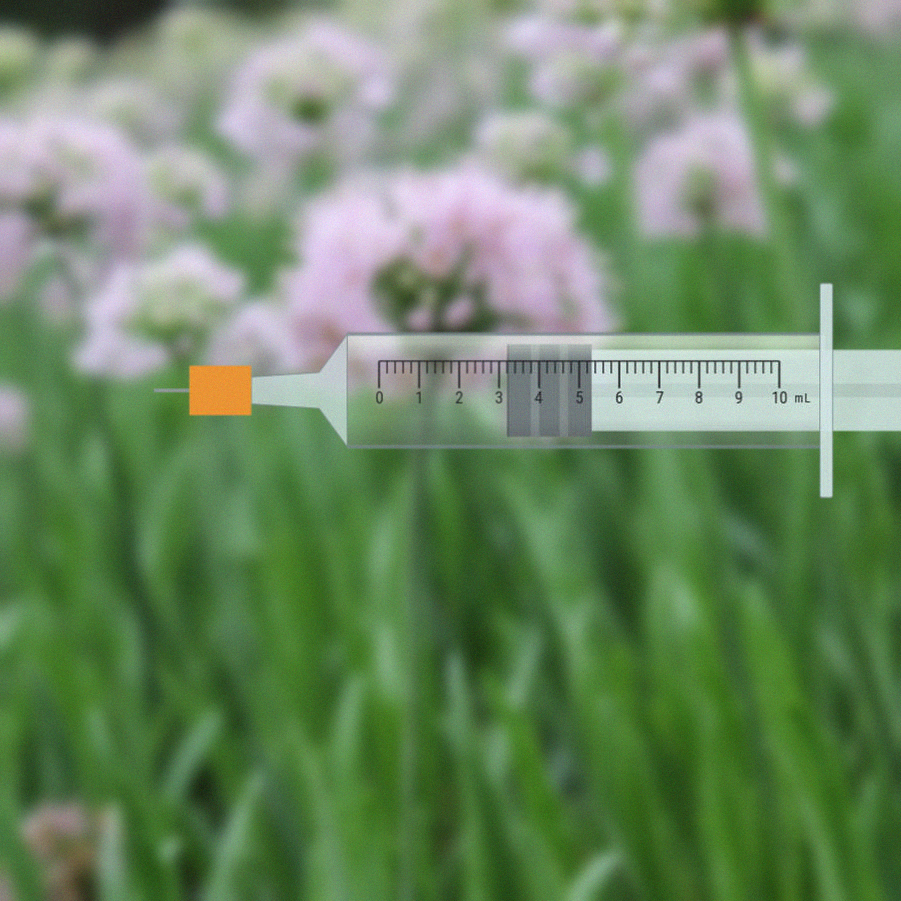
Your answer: 3.2 mL
